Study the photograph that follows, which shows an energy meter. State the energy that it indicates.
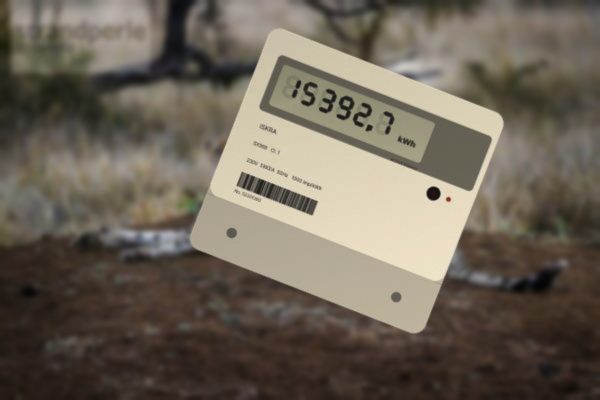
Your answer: 15392.7 kWh
